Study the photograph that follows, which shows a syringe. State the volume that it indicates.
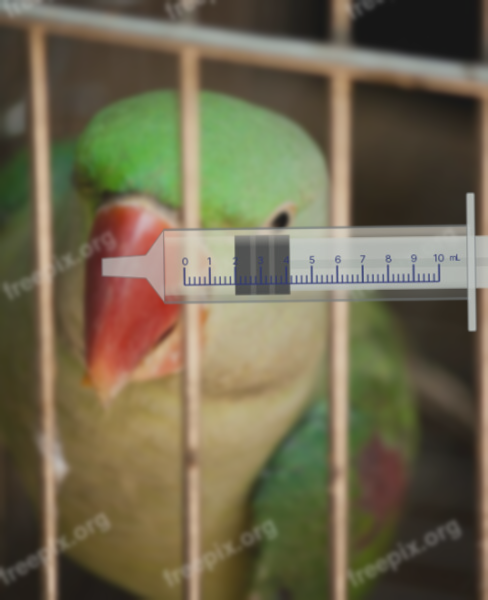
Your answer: 2 mL
